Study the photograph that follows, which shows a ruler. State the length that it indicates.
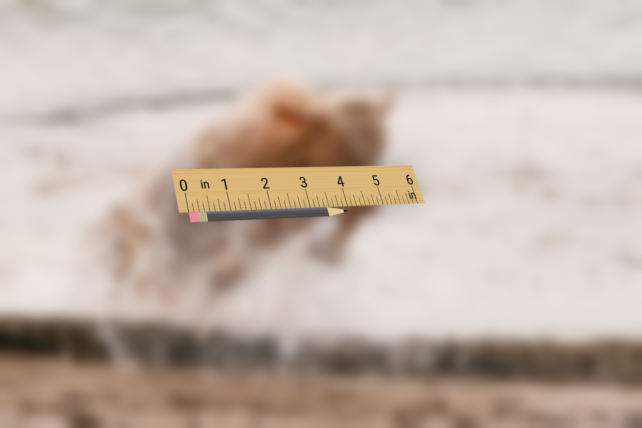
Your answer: 4 in
